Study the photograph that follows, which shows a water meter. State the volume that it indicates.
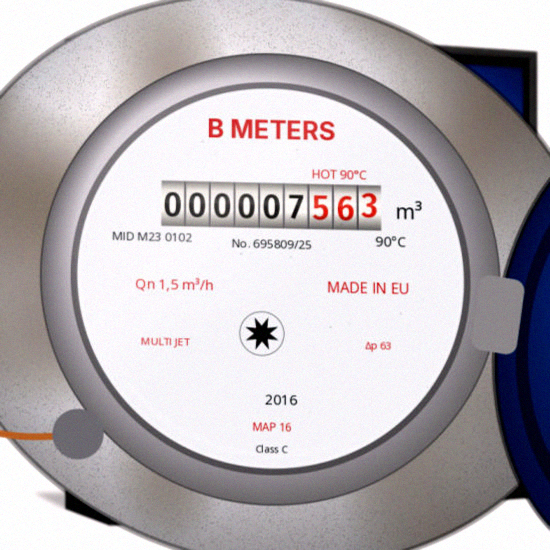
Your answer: 7.563 m³
